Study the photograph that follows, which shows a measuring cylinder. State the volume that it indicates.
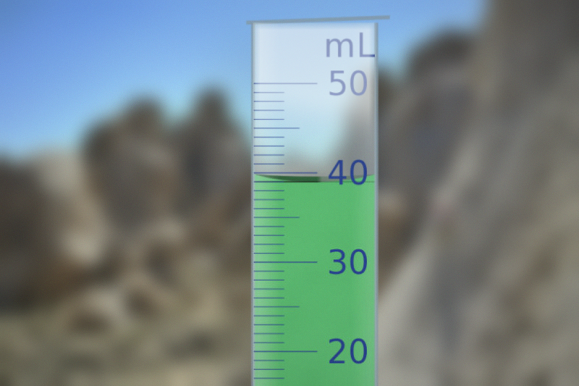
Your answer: 39 mL
